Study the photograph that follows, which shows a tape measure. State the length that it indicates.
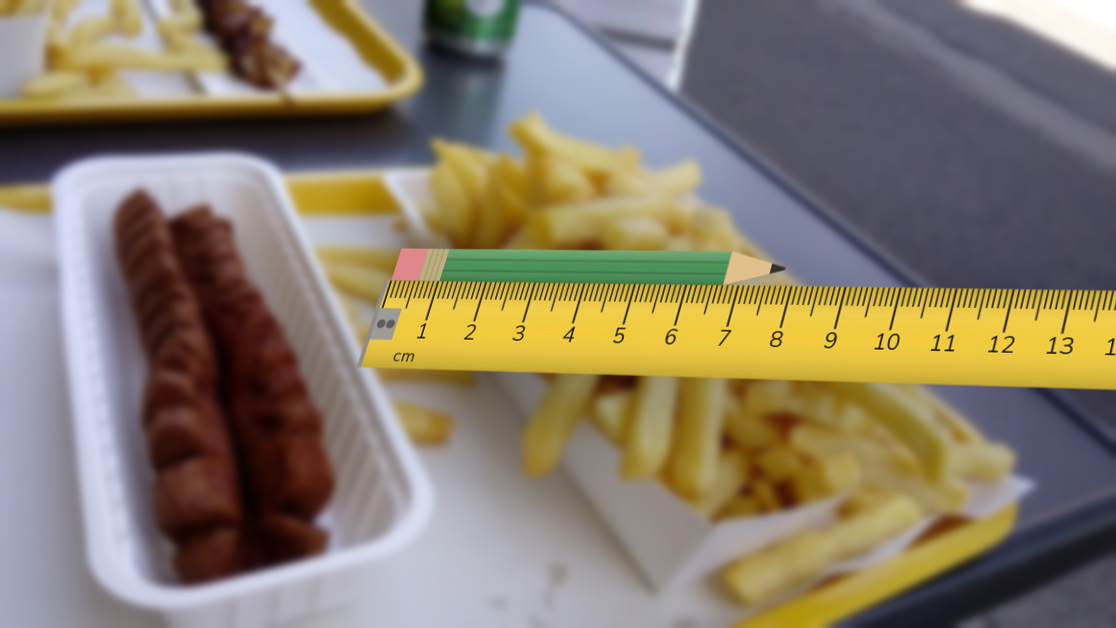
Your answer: 7.8 cm
